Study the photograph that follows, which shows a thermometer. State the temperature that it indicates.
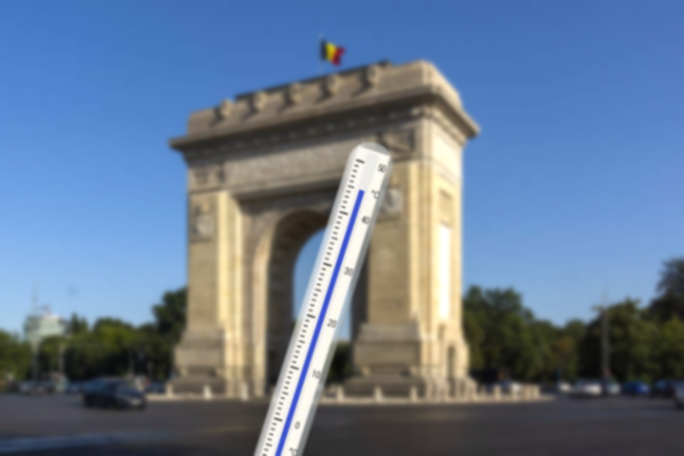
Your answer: 45 °C
